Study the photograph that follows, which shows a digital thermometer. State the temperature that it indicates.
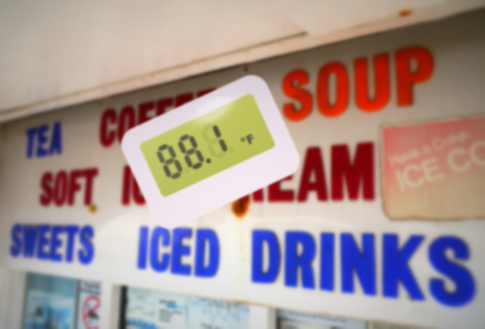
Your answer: 88.1 °F
